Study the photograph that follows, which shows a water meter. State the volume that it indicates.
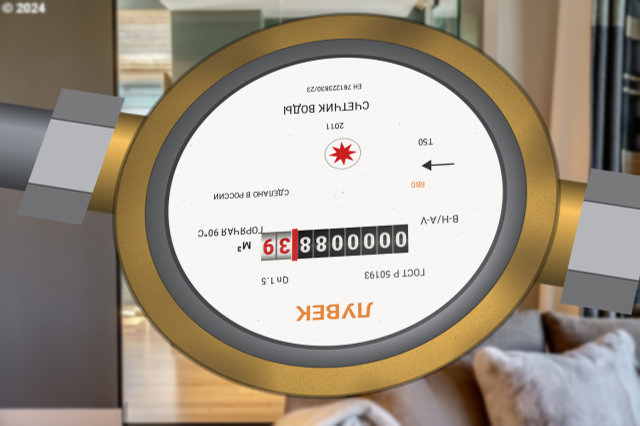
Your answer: 88.39 m³
